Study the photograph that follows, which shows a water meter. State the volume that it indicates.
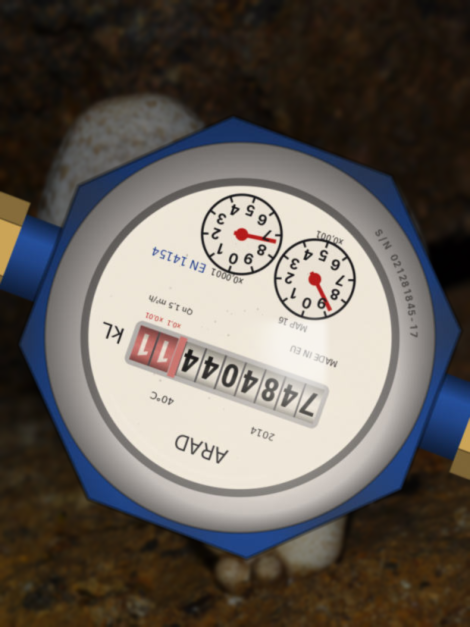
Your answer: 7484044.1187 kL
